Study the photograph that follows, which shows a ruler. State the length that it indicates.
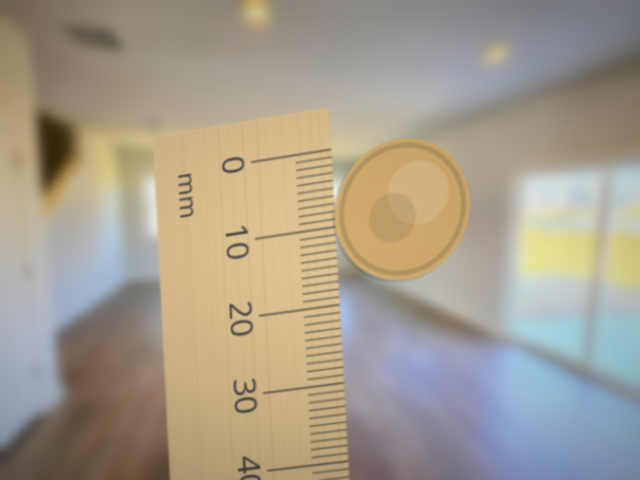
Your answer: 18 mm
